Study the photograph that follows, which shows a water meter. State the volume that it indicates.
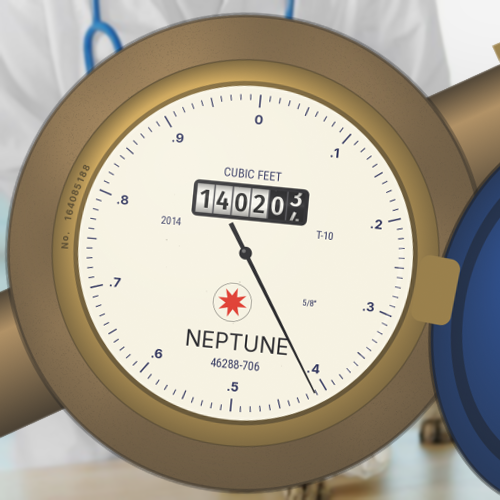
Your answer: 140203.41 ft³
